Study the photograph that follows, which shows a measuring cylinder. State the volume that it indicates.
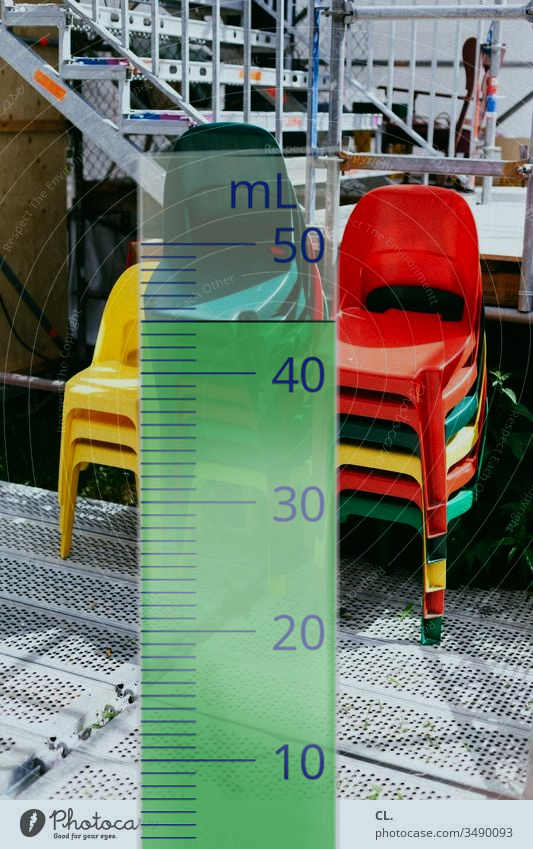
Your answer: 44 mL
